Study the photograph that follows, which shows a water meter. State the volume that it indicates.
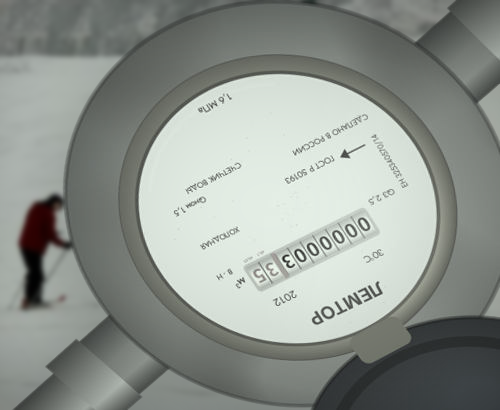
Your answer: 3.35 m³
